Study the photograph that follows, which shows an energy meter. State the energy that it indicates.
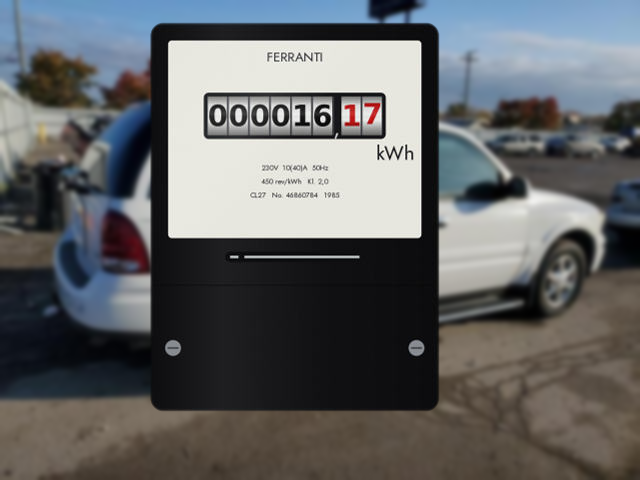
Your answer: 16.17 kWh
